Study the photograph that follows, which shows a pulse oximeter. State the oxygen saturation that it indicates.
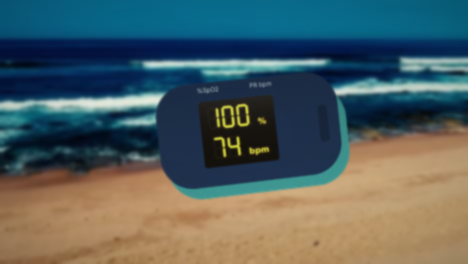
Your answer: 100 %
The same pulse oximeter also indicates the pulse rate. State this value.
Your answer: 74 bpm
